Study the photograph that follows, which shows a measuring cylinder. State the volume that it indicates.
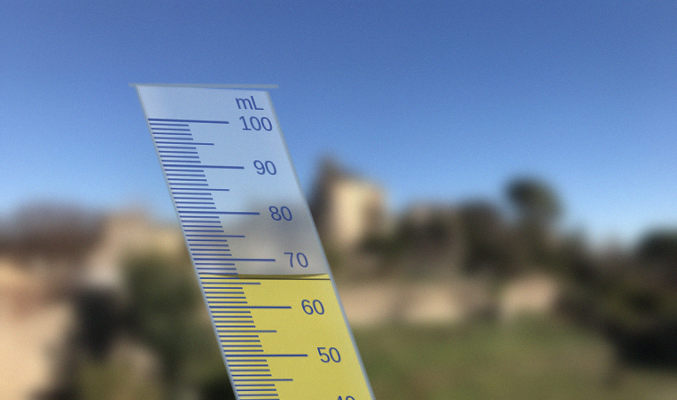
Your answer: 66 mL
